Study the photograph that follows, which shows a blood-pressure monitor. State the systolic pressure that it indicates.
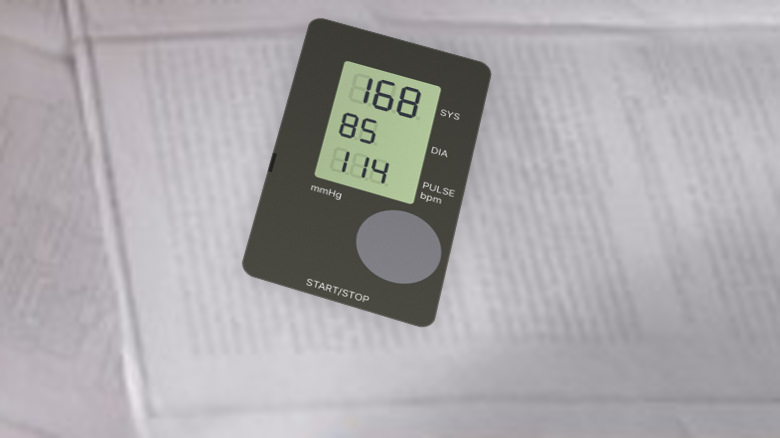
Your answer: 168 mmHg
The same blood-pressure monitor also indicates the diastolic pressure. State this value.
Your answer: 85 mmHg
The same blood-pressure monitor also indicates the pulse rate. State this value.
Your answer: 114 bpm
